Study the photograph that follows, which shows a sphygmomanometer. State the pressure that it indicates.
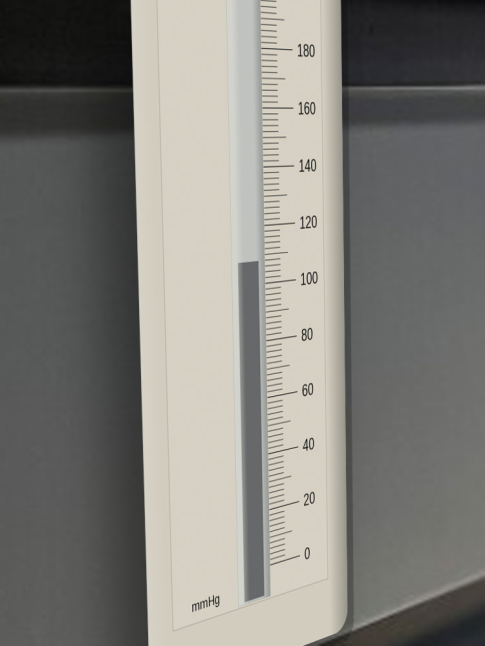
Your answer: 108 mmHg
